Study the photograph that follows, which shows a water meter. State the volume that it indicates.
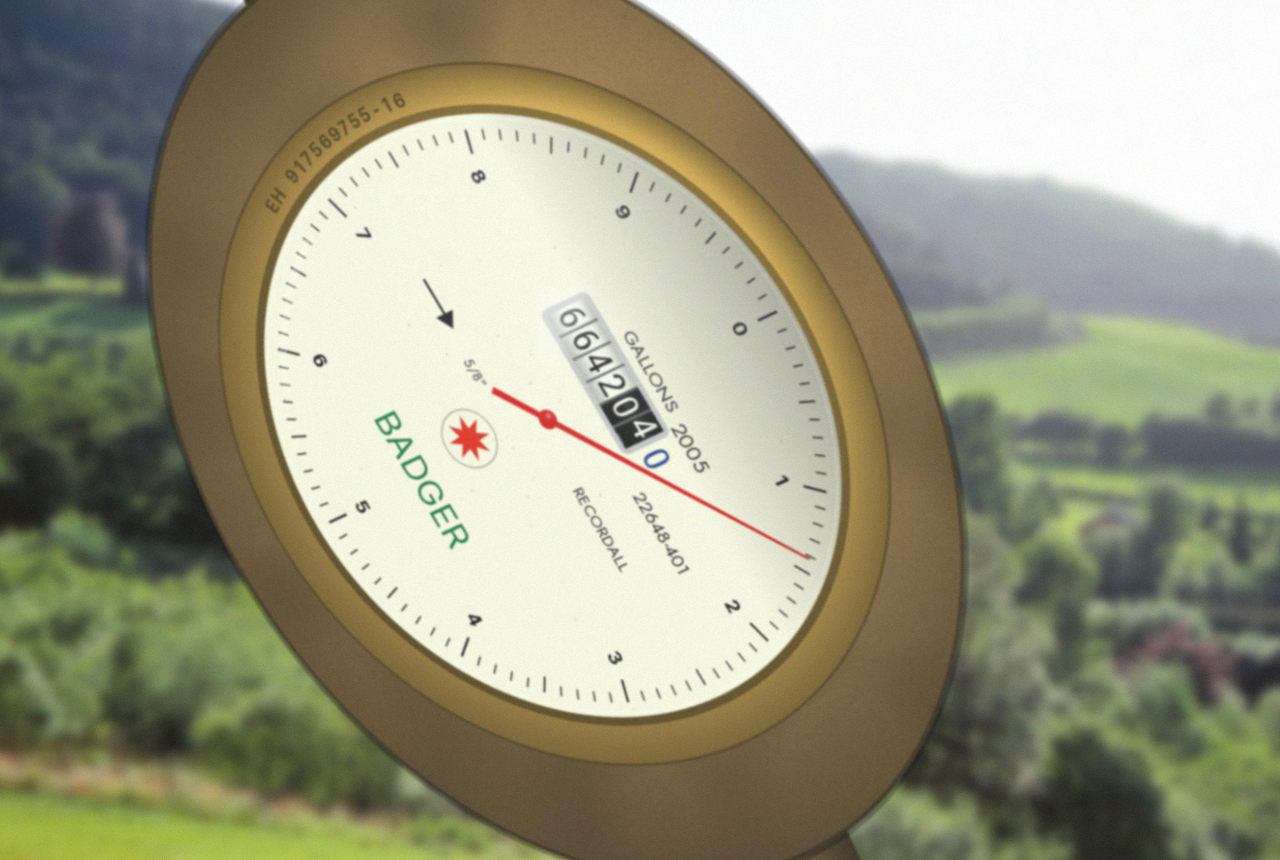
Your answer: 6642041.4 gal
